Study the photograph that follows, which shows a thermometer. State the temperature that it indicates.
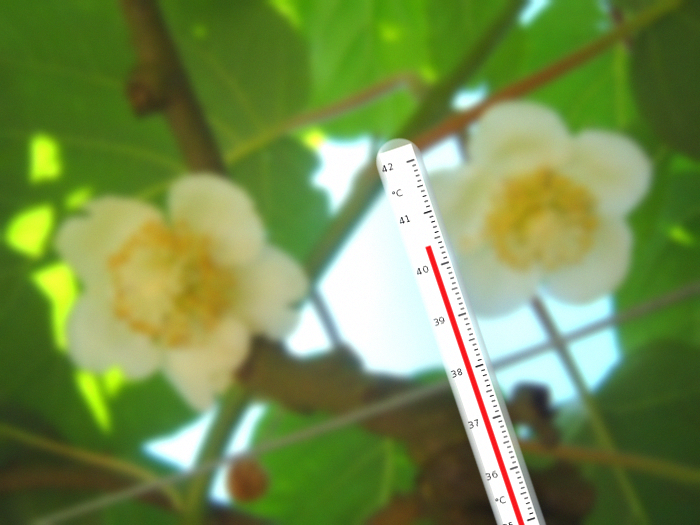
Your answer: 40.4 °C
